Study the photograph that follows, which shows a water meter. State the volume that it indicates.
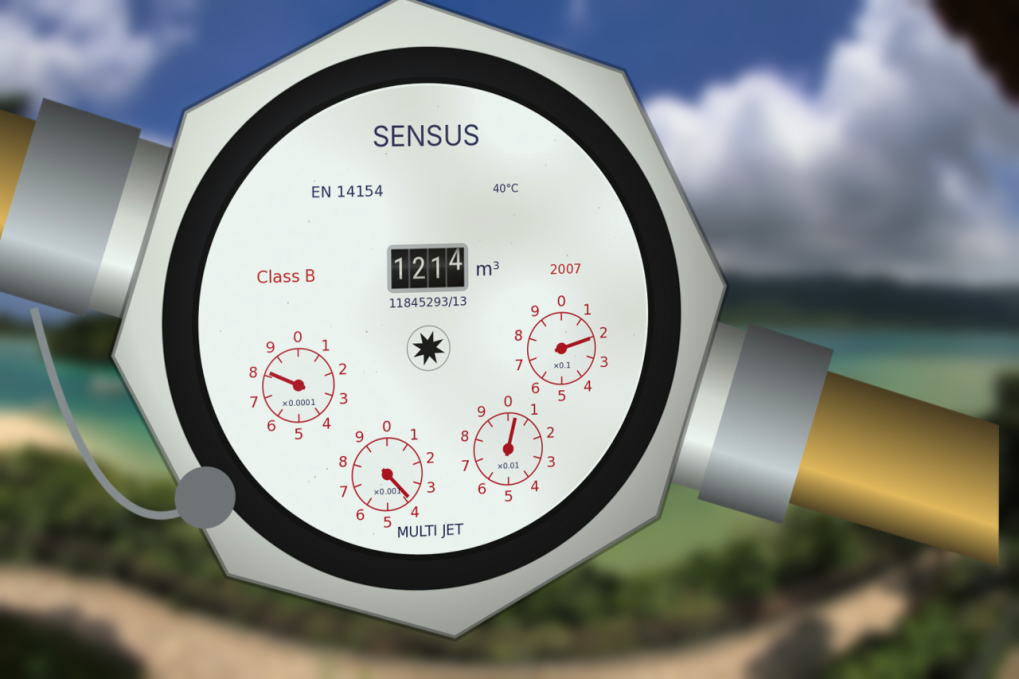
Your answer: 1214.2038 m³
